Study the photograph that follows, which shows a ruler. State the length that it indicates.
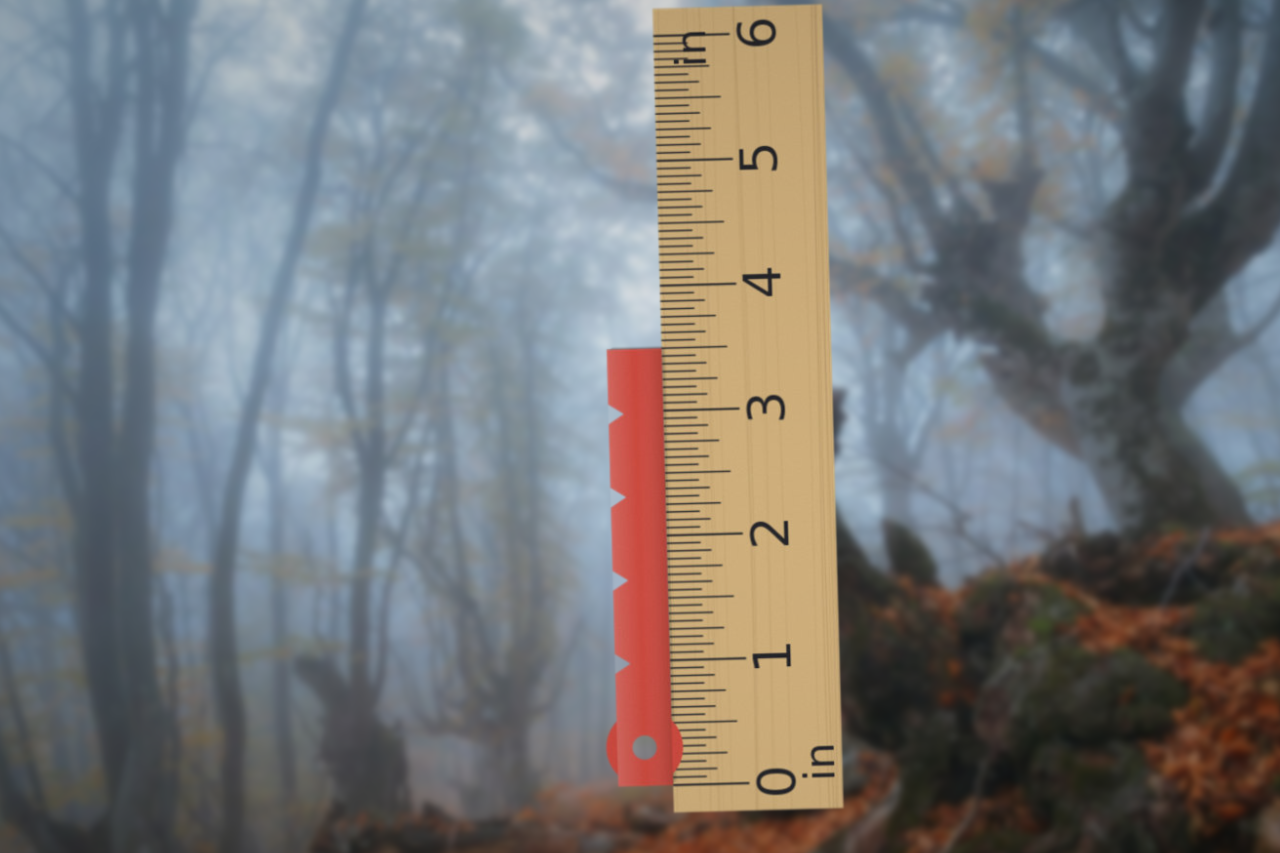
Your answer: 3.5 in
